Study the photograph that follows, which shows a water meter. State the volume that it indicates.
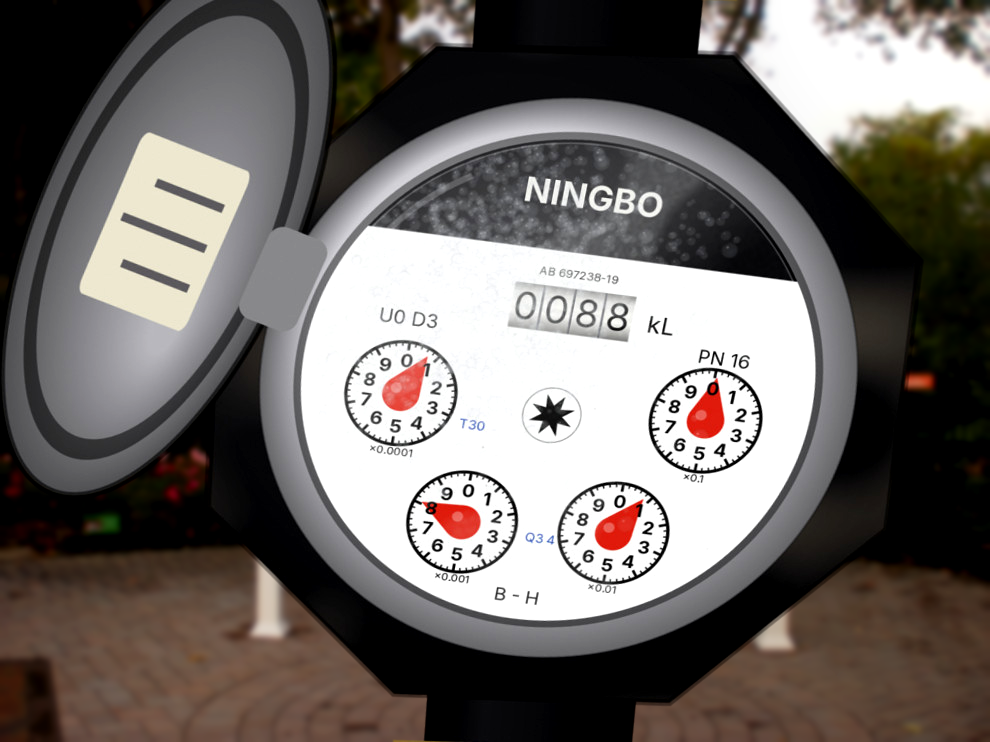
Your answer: 88.0080 kL
